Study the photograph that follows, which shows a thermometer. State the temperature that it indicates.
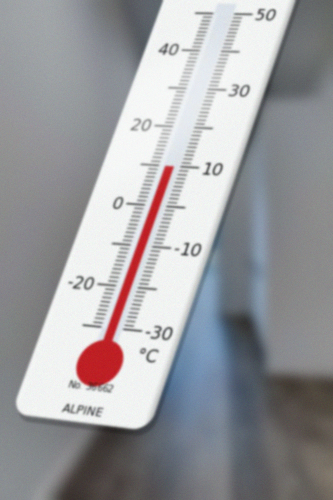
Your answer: 10 °C
